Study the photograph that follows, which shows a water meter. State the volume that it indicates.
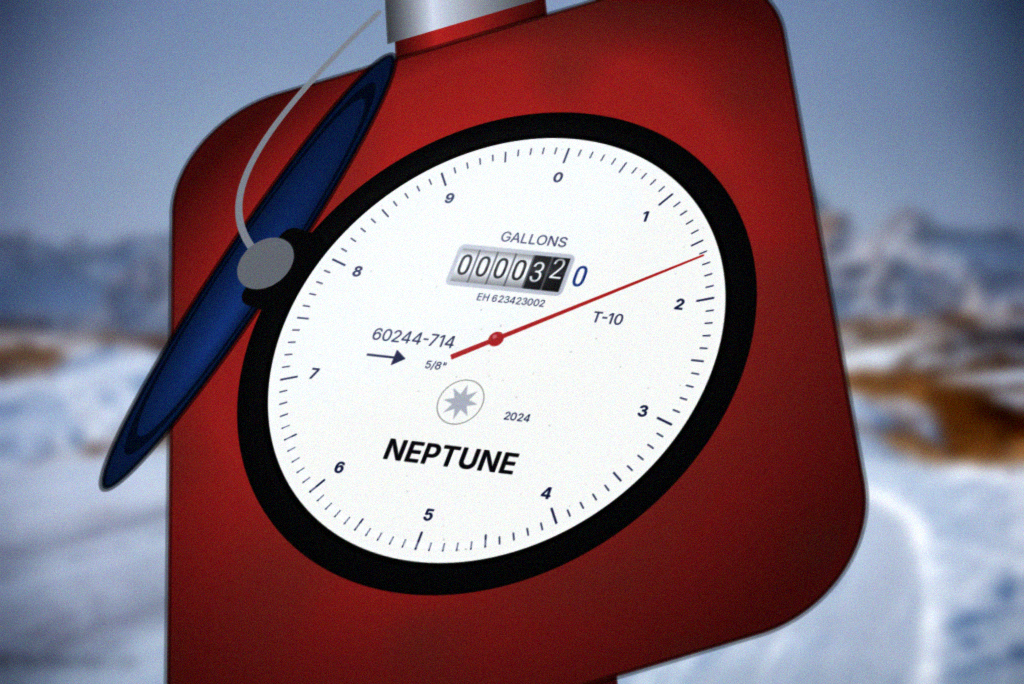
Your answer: 321.6 gal
